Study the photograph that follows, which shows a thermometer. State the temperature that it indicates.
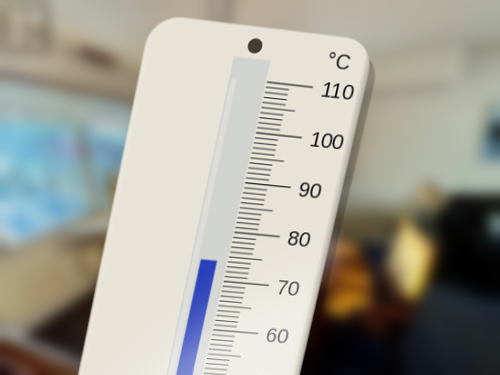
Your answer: 74 °C
